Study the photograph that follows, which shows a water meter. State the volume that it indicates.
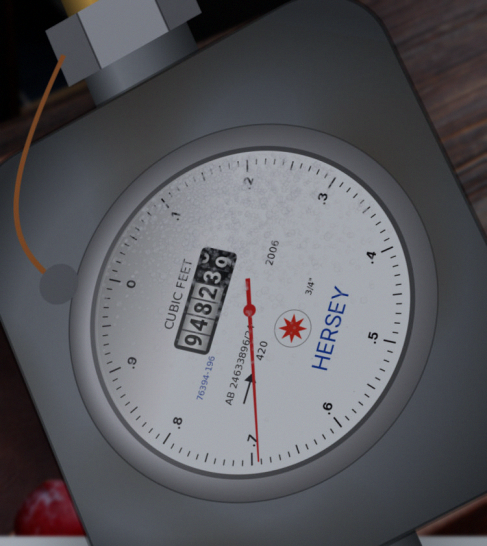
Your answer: 948238.69 ft³
